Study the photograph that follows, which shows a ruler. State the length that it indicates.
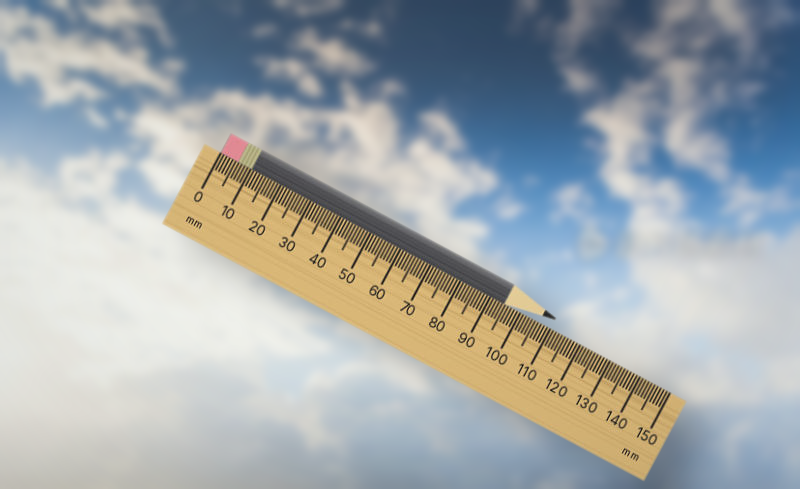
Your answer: 110 mm
